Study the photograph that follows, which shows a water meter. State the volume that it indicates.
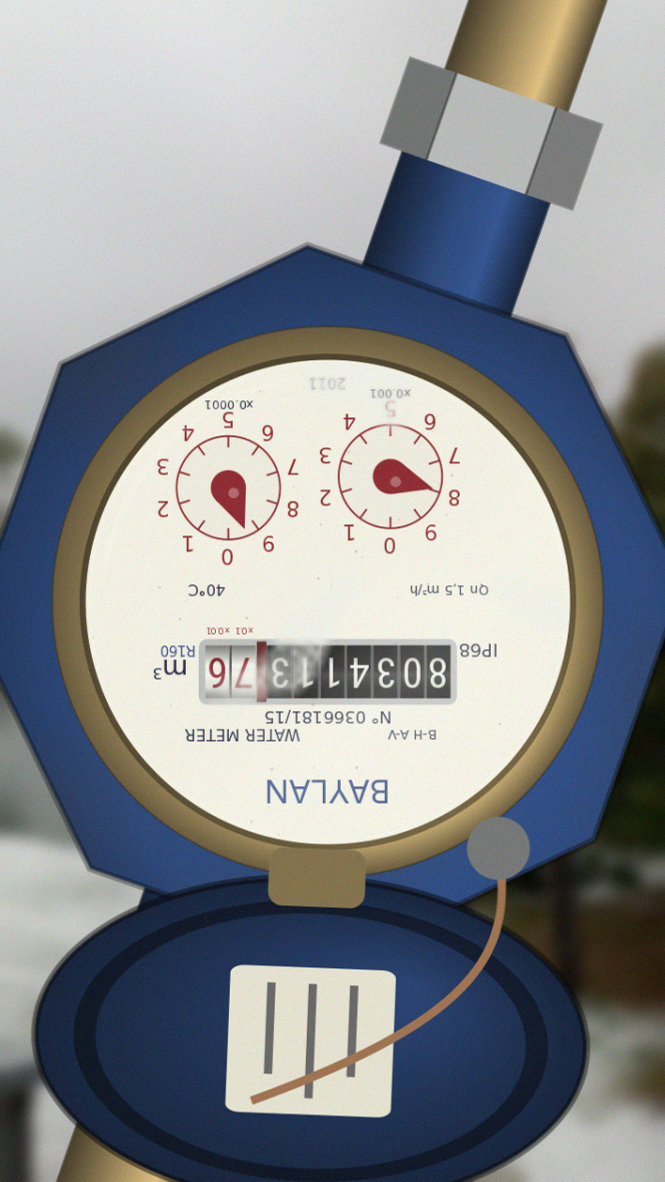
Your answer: 8034113.7679 m³
